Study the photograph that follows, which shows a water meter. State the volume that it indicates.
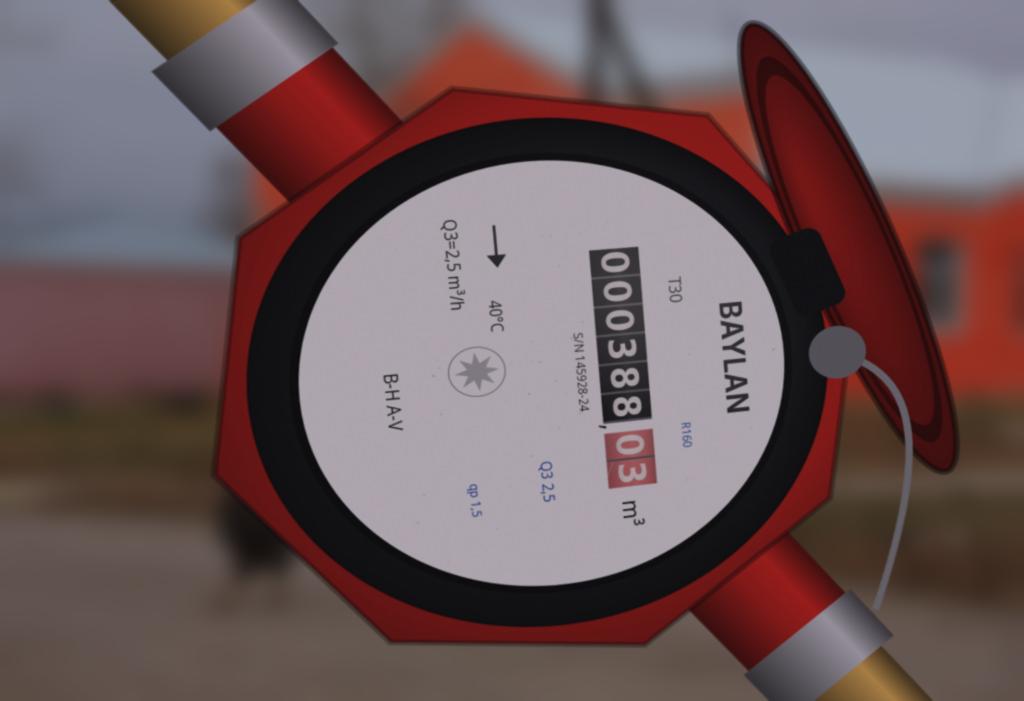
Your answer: 388.03 m³
